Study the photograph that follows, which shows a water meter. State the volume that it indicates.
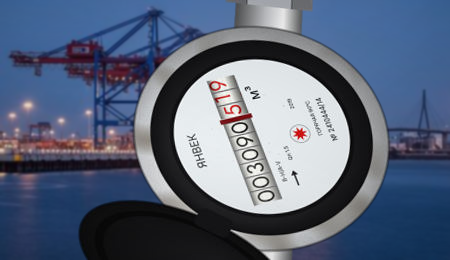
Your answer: 3090.519 m³
